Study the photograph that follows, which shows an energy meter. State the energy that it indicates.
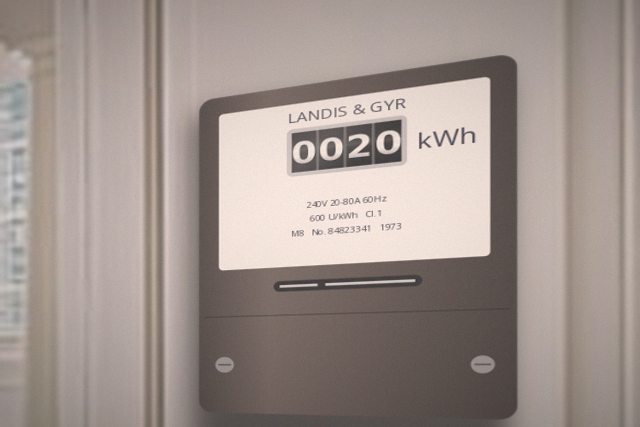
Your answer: 20 kWh
